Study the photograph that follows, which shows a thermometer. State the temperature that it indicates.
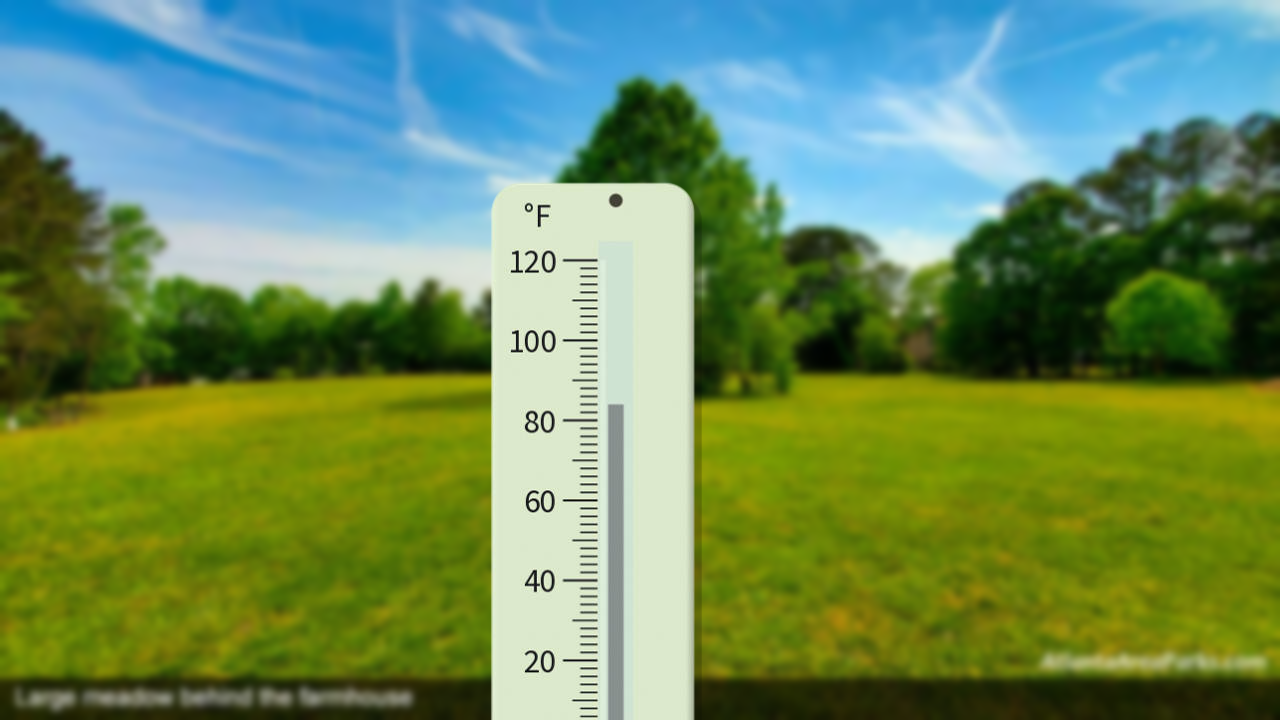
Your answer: 84 °F
